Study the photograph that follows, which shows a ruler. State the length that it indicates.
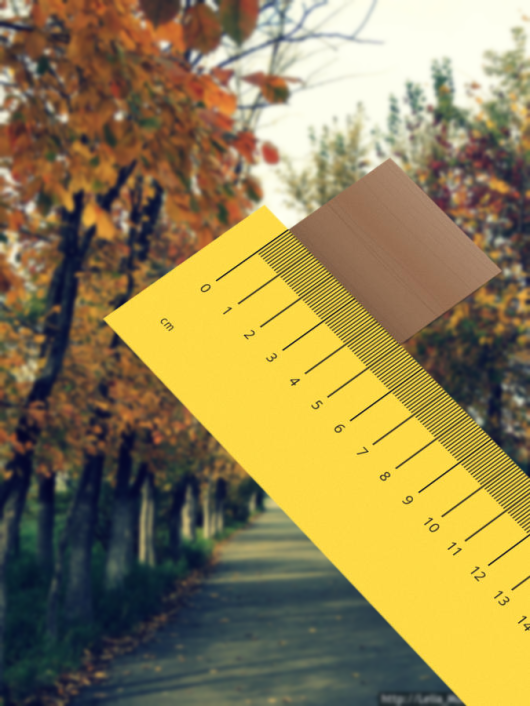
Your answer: 5 cm
